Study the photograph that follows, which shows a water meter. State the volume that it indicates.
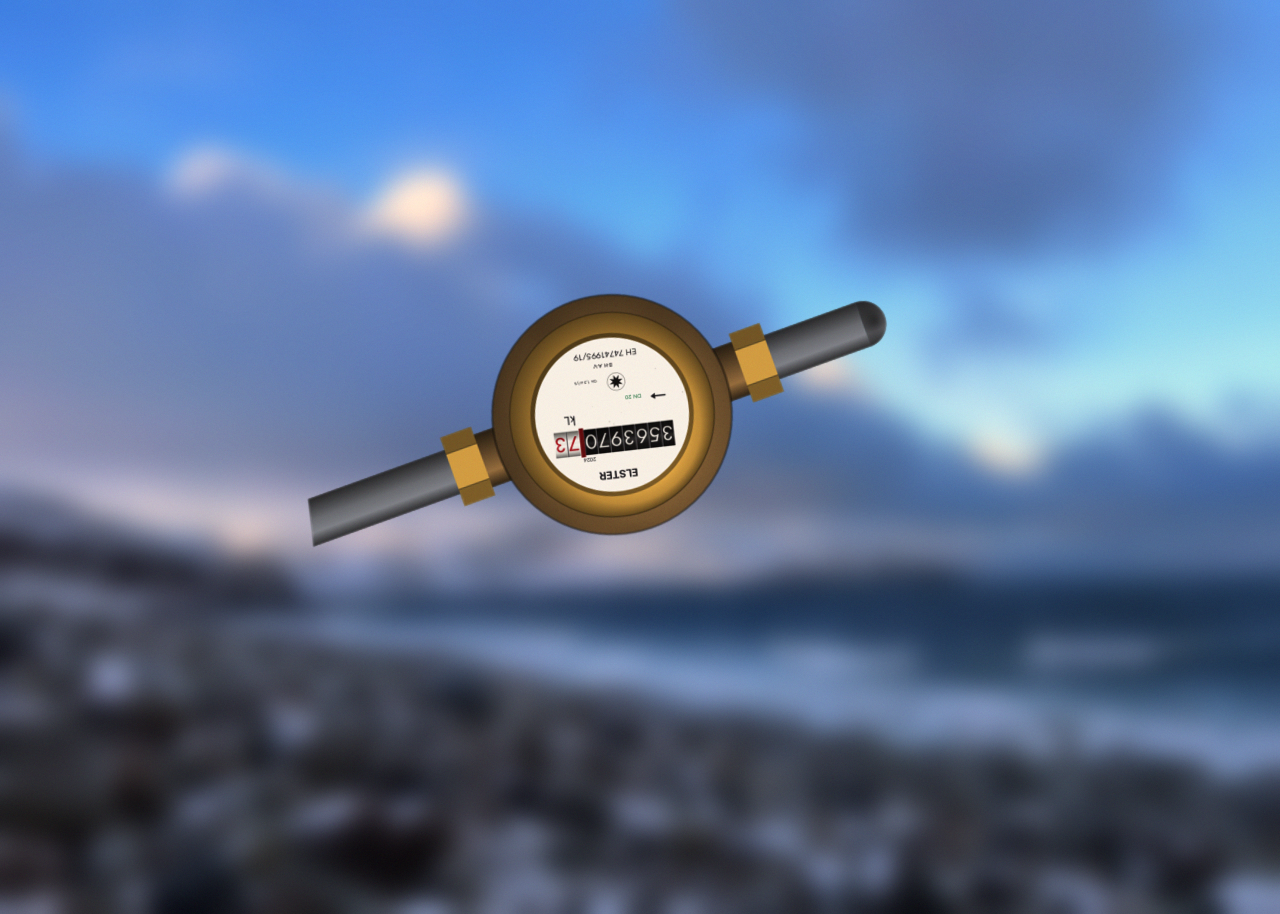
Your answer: 3563970.73 kL
